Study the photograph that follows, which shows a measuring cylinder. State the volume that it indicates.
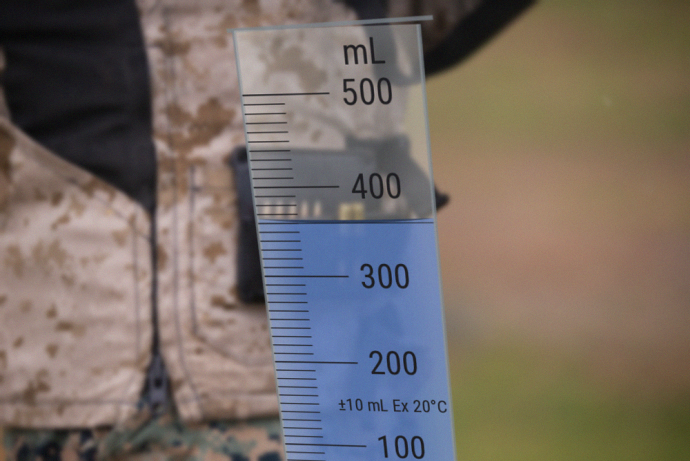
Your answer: 360 mL
